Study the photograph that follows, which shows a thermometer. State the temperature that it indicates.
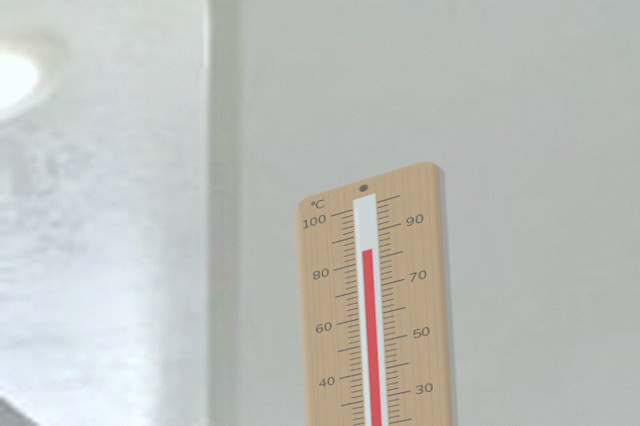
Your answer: 84 °C
